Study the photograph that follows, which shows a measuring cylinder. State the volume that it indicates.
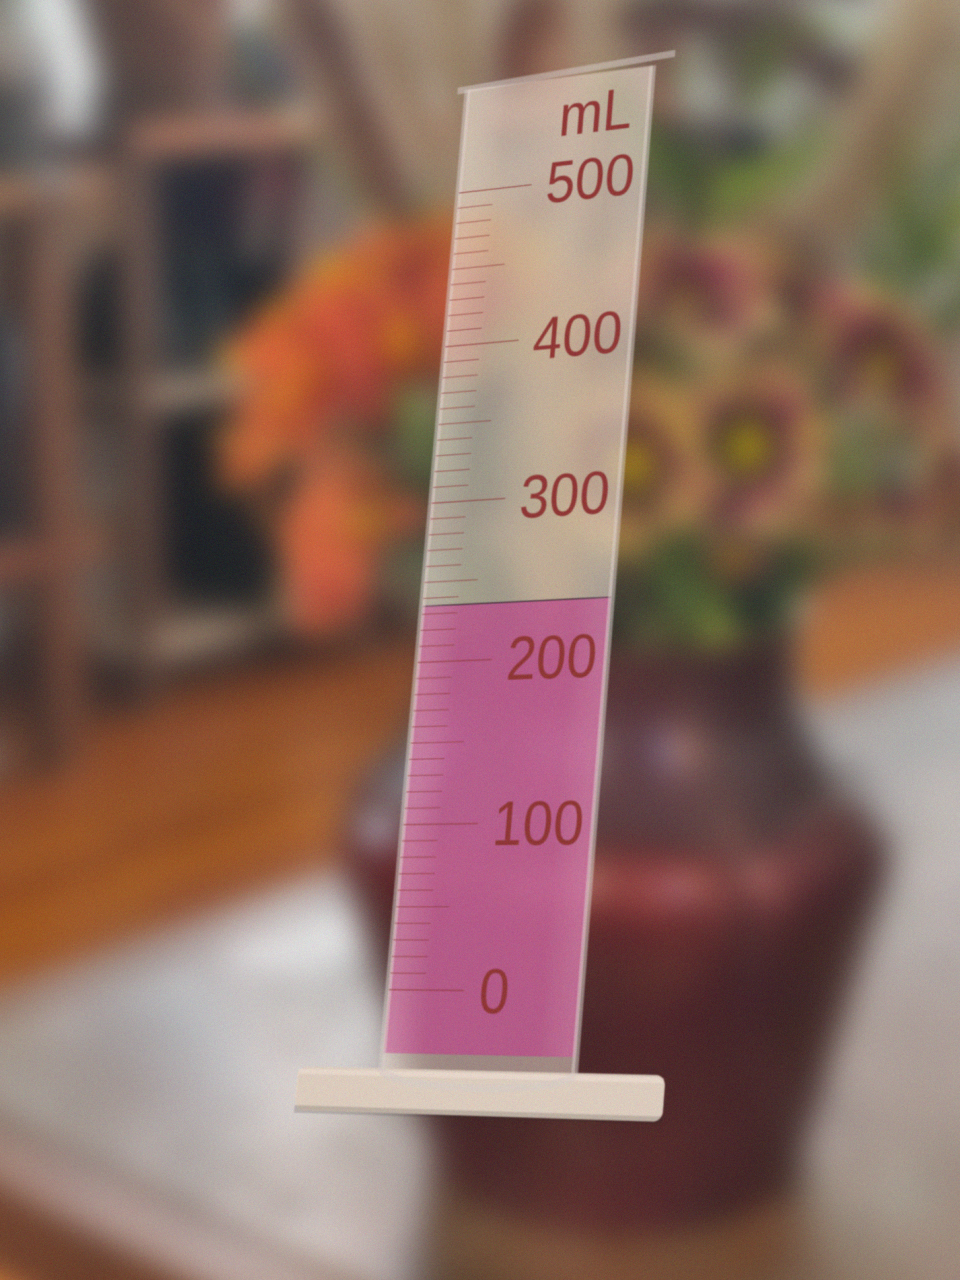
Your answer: 235 mL
